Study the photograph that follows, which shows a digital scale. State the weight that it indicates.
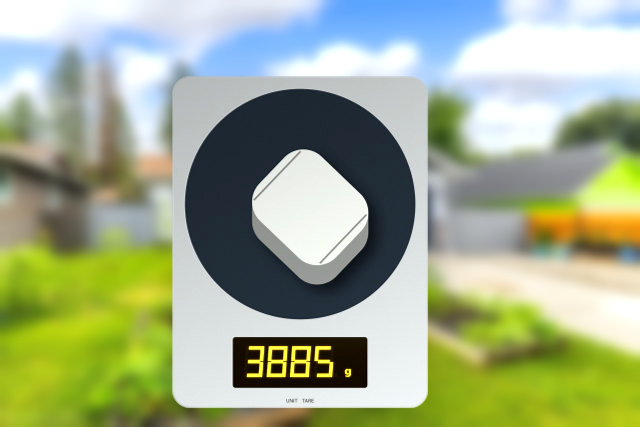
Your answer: 3885 g
